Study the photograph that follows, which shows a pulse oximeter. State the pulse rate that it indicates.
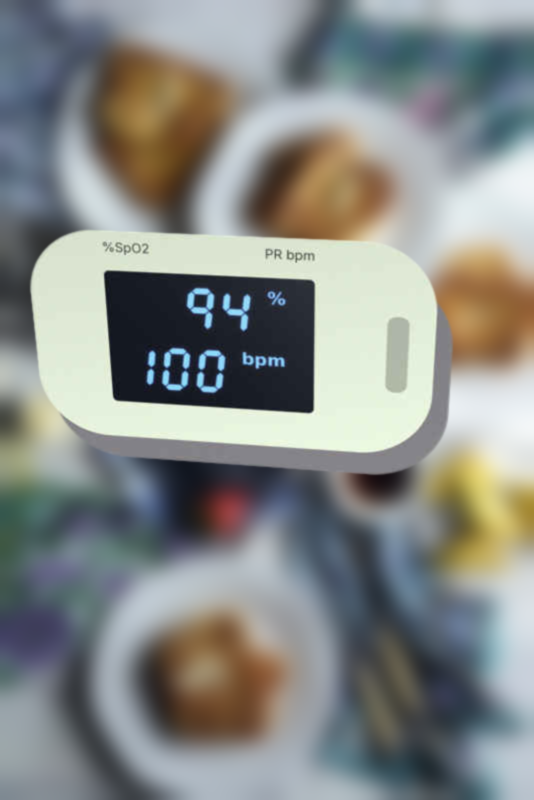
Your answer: 100 bpm
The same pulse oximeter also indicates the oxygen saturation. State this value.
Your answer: 94 %
